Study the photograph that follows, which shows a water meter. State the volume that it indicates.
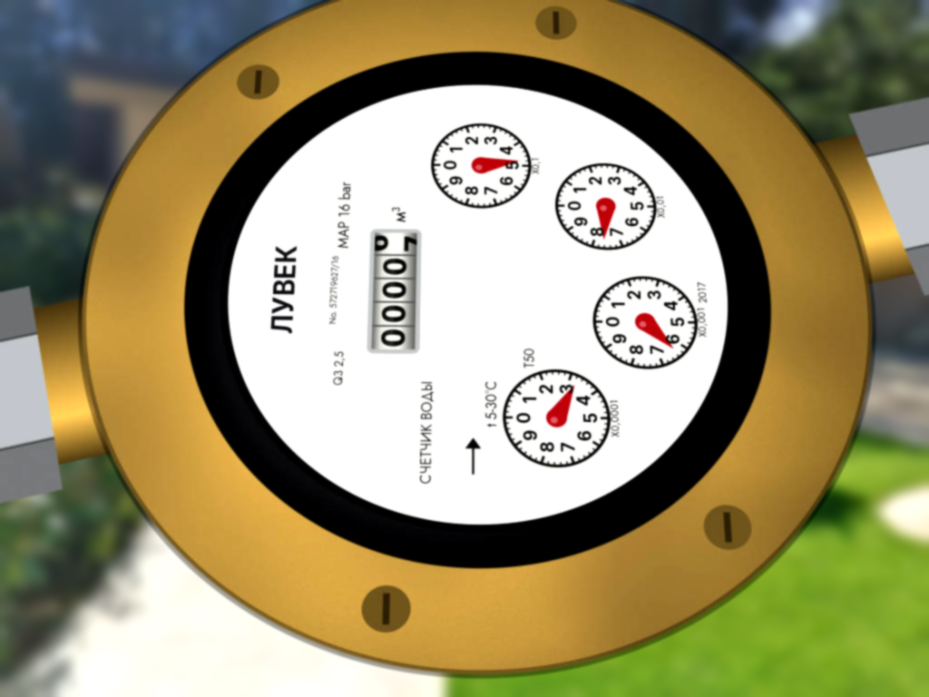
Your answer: 6.4763 m³
